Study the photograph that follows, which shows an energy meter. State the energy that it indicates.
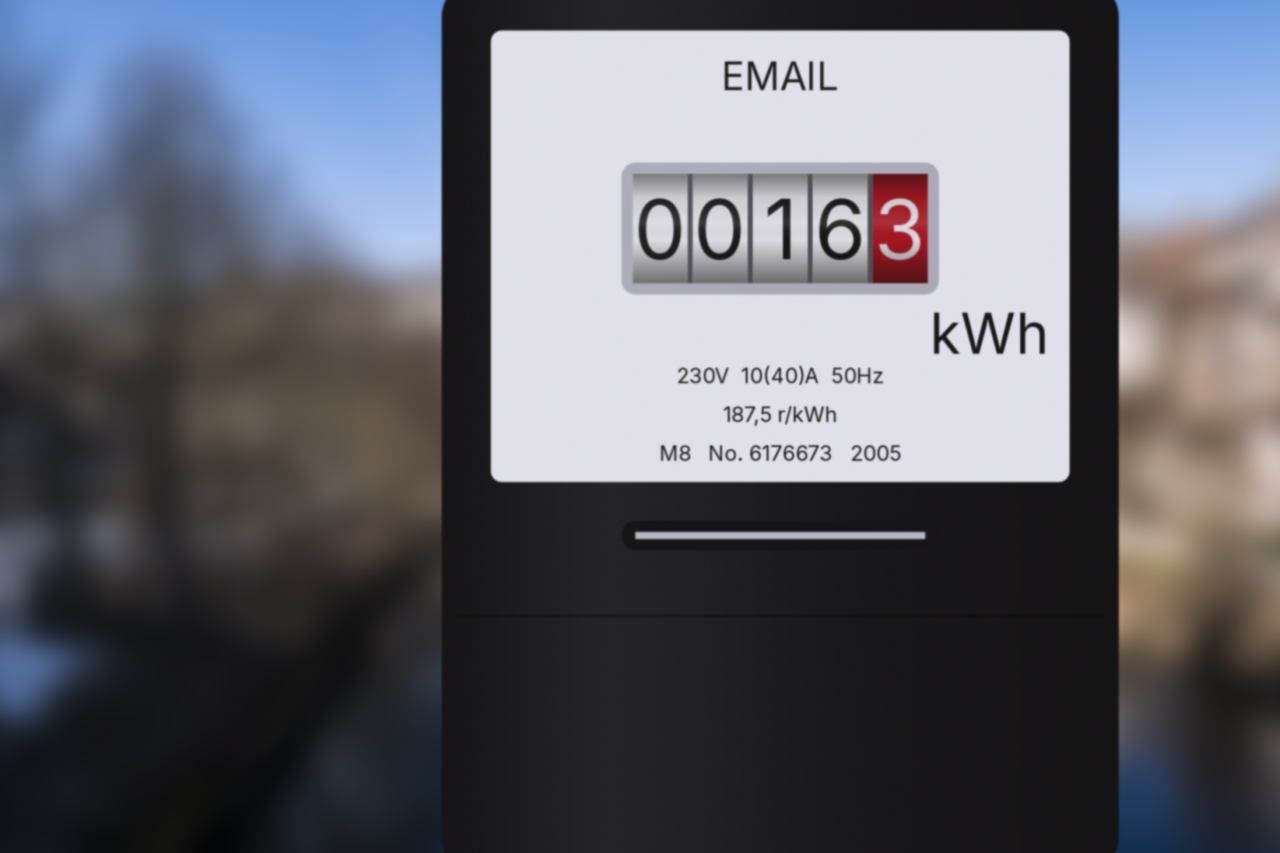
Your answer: 16.3 kWh
